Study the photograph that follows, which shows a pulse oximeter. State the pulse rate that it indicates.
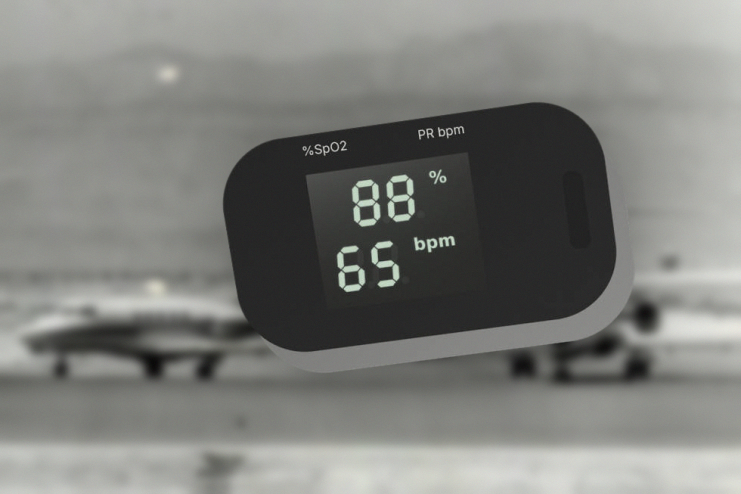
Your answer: 65 bpm
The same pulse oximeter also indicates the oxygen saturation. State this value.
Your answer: 88 %
